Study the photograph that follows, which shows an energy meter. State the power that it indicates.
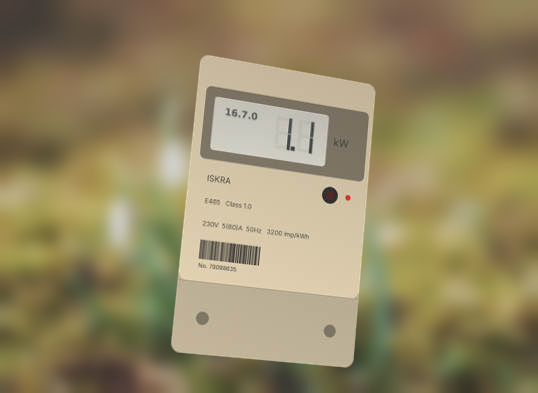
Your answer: 1.1 kW
